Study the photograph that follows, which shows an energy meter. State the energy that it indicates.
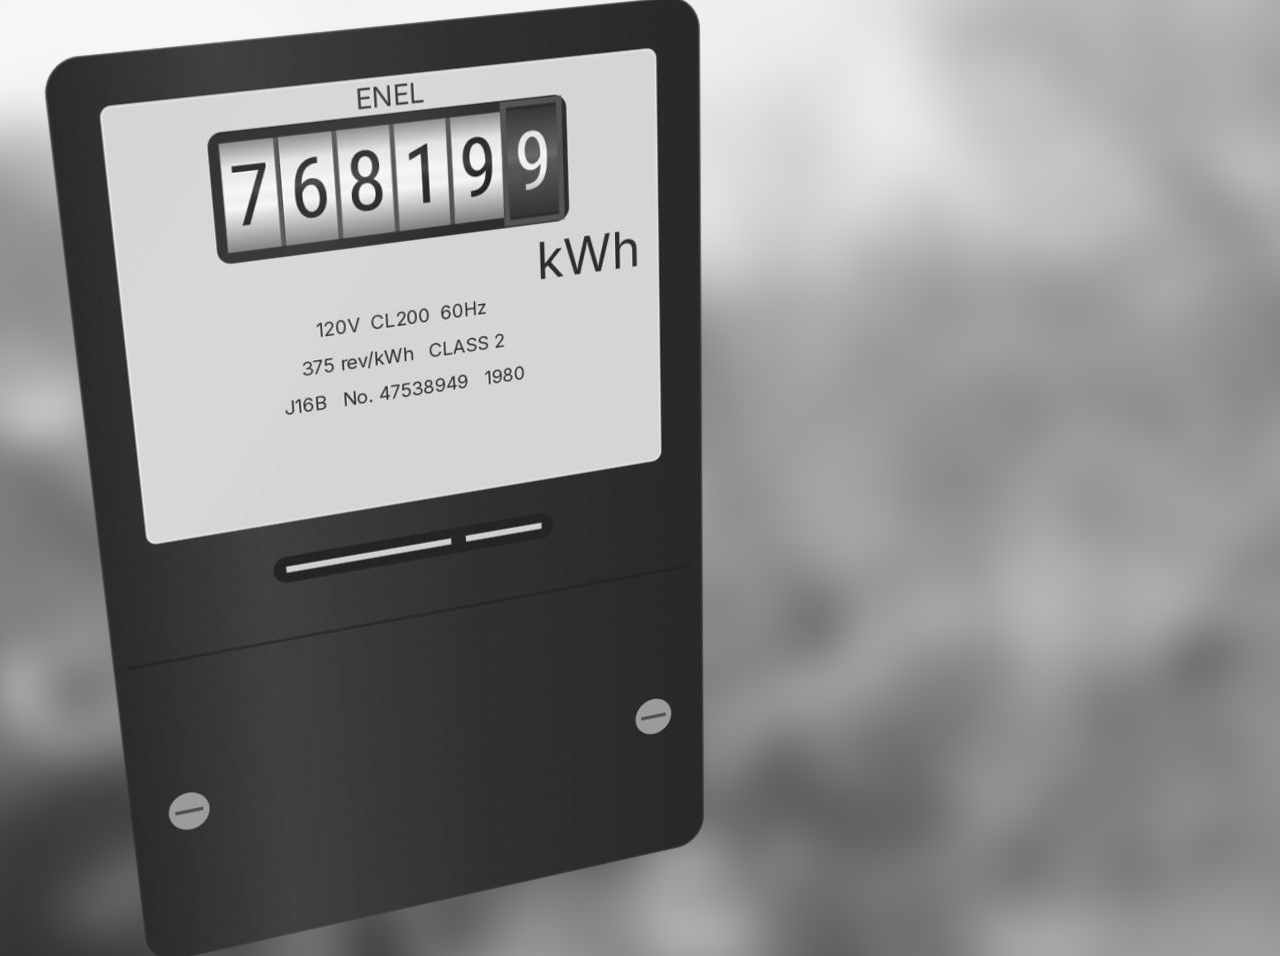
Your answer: 76819.9 kWh
